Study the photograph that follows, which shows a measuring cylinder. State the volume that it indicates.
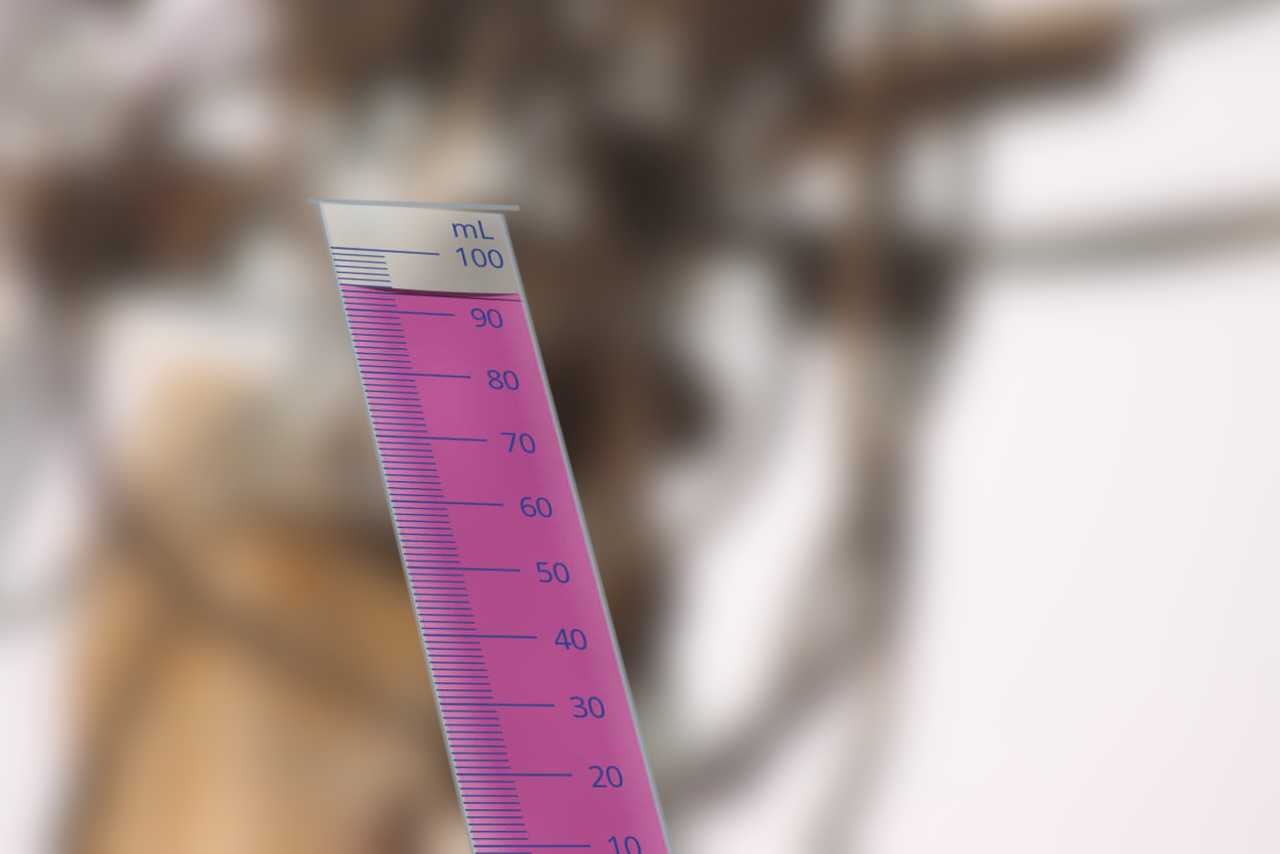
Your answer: 93 mL
